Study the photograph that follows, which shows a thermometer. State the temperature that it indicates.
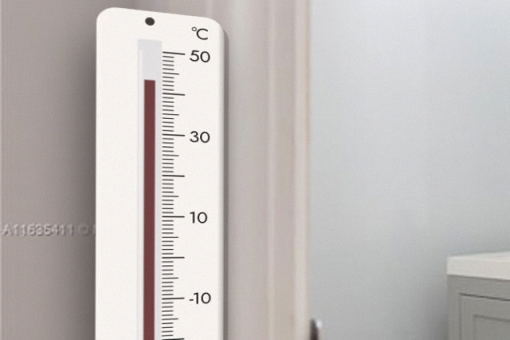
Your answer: 43 °C
